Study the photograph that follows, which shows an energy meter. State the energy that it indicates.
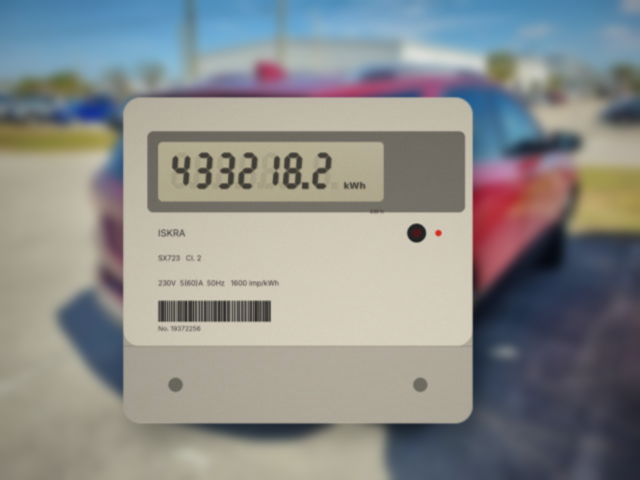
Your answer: 433218.2 kWh
